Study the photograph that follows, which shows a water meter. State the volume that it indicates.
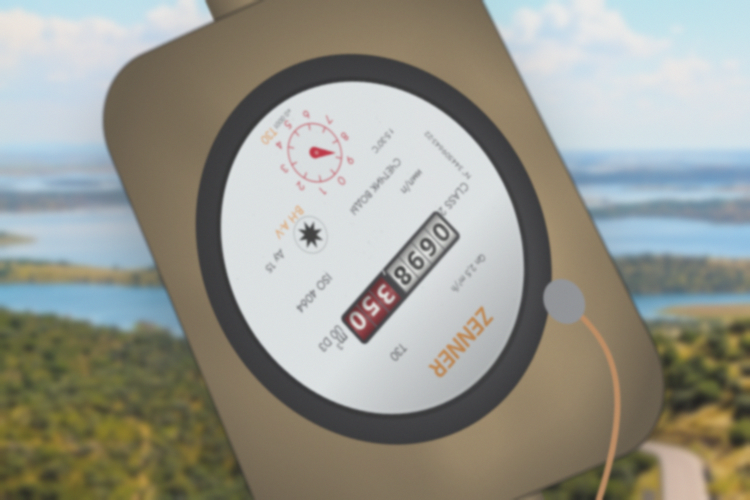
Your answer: 698.3498 m³
